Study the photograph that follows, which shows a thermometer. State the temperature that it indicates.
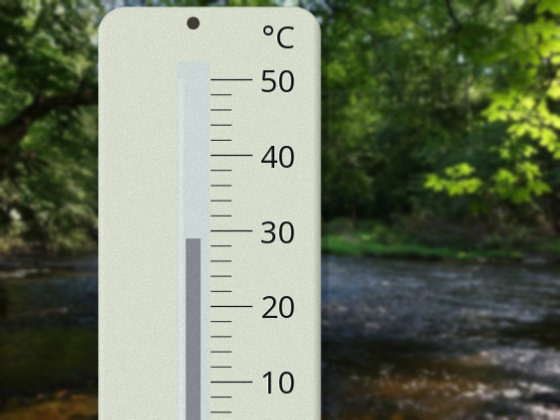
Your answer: 29 °C
